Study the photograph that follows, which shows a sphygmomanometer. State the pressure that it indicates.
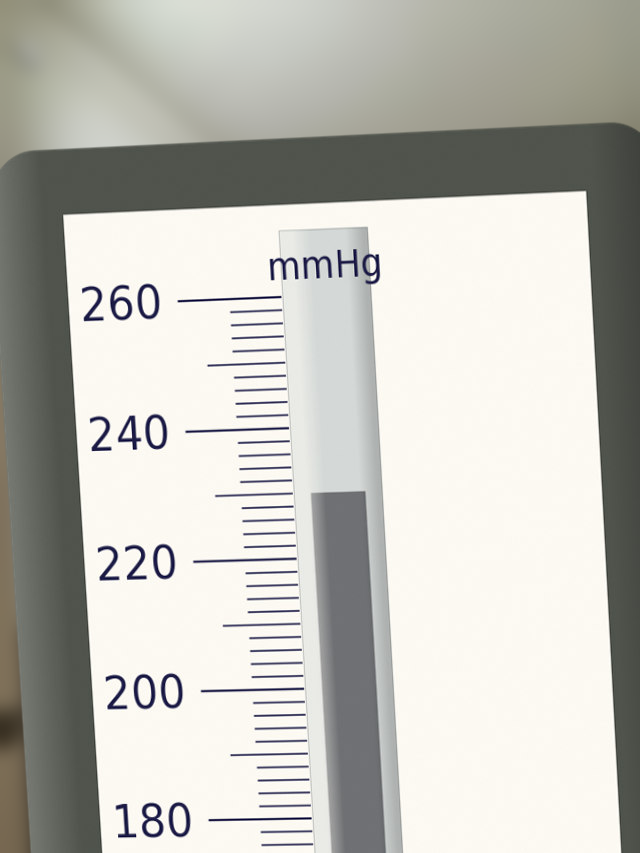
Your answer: 230 mmHg
